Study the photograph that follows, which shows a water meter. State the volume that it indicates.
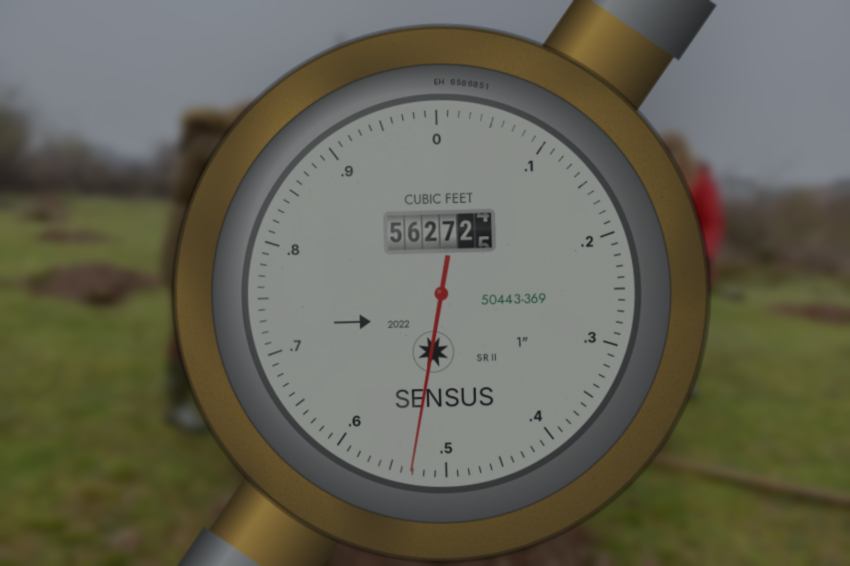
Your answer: 562724.53 ft³
